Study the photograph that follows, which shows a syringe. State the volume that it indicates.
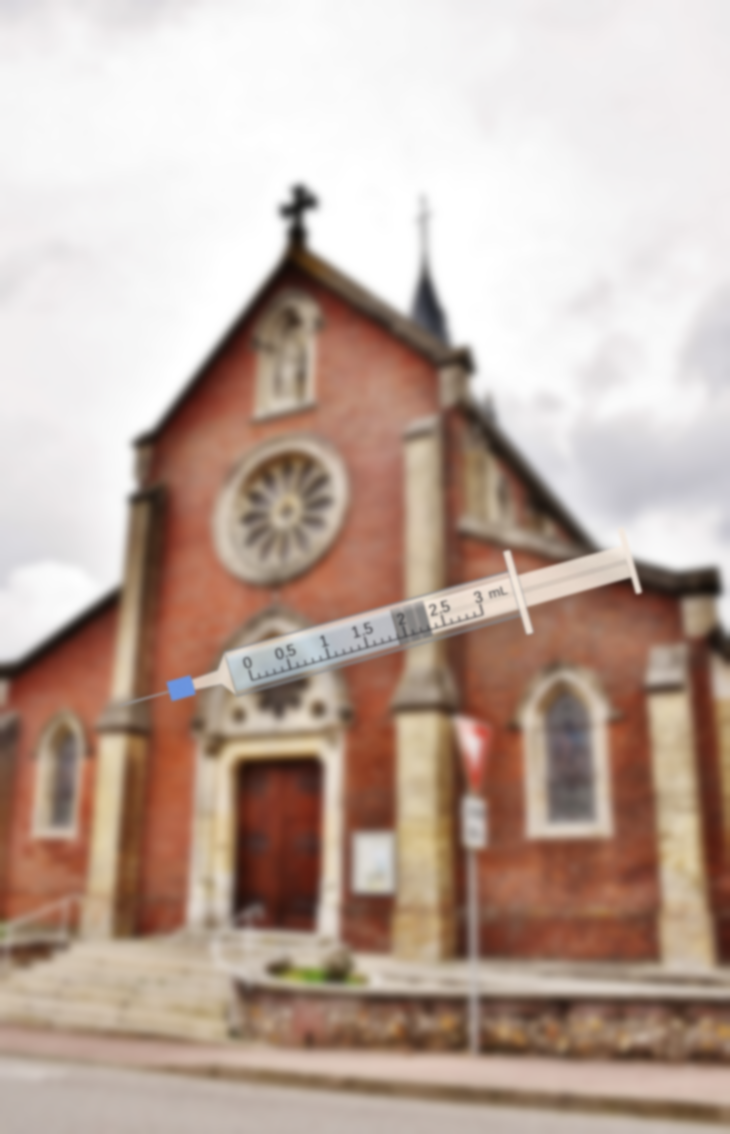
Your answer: 1.9 mL
